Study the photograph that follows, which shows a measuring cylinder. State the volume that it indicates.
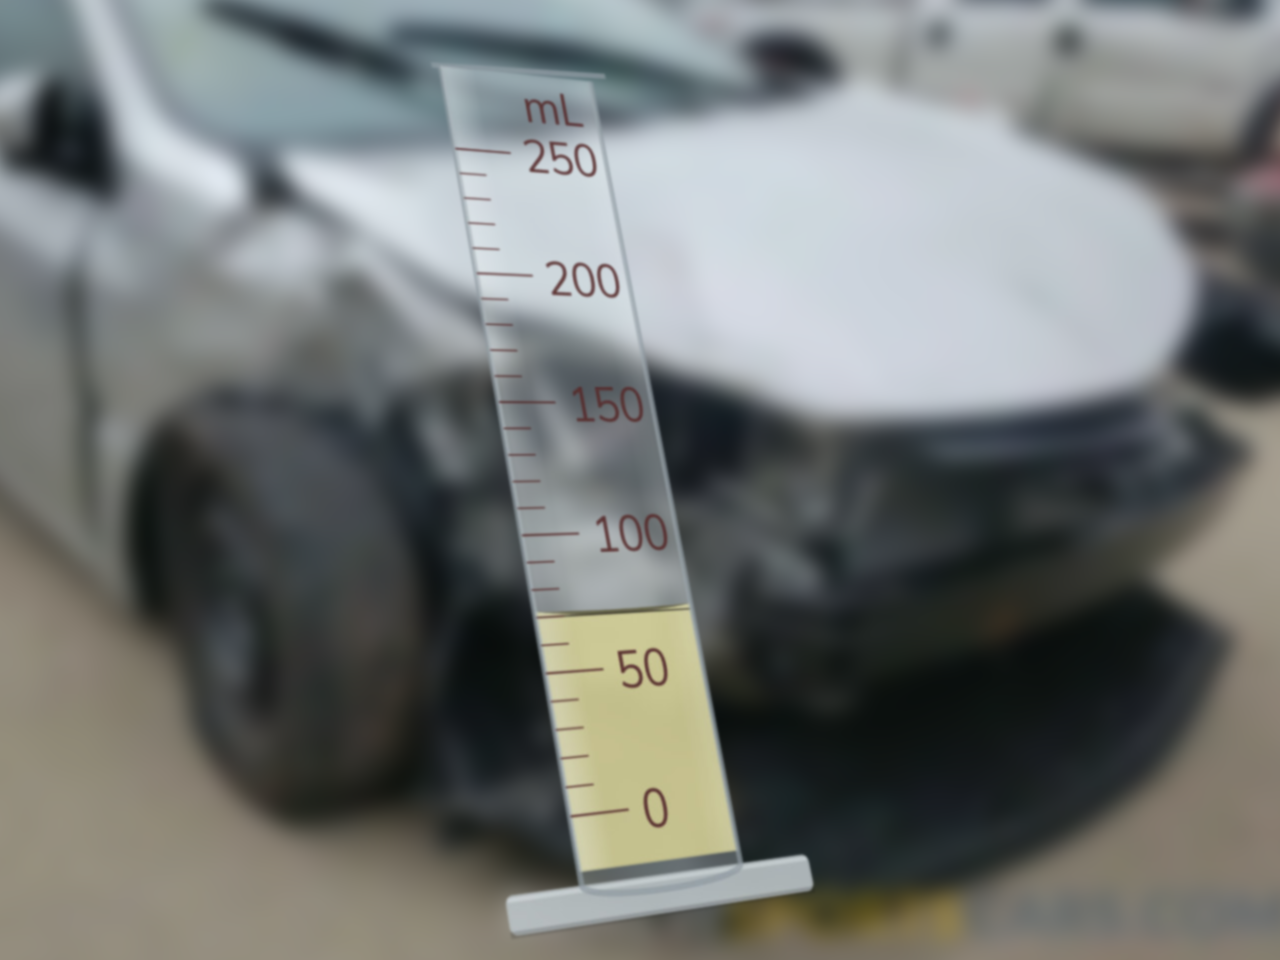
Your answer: 70 mL
